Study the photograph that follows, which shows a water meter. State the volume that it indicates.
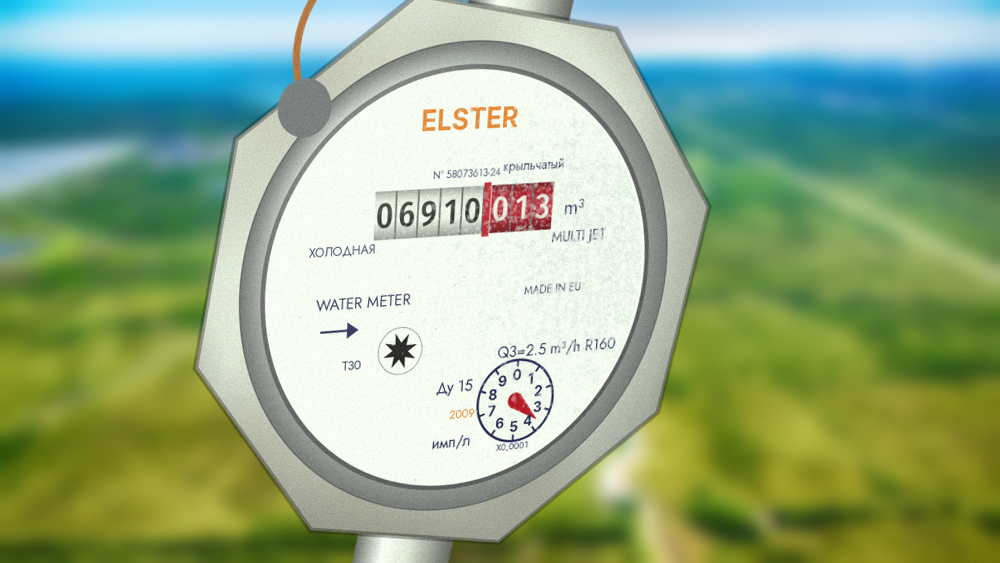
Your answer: 6910.0133 m³
